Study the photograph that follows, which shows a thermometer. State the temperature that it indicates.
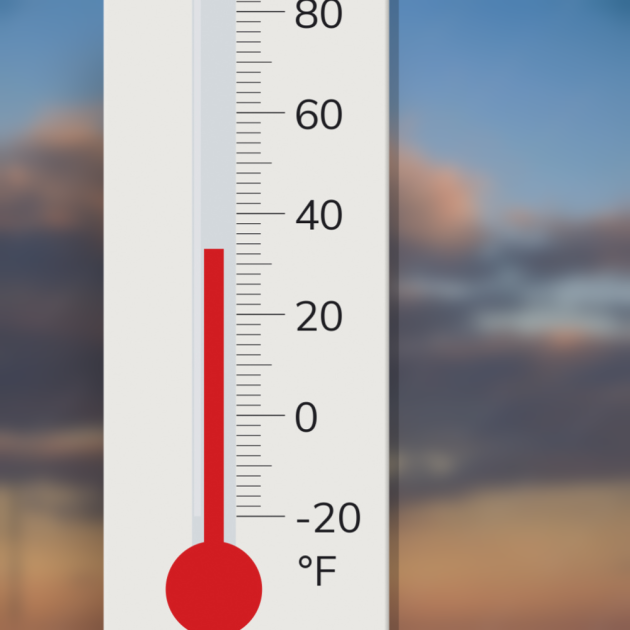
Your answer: 33 °F
